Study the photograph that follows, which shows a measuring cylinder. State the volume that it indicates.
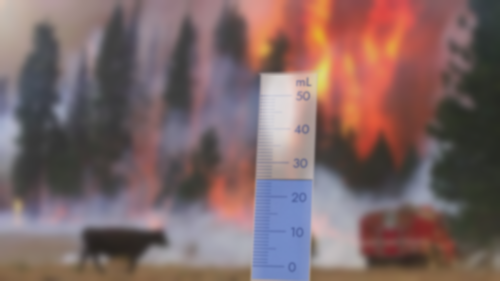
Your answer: 25 mL
